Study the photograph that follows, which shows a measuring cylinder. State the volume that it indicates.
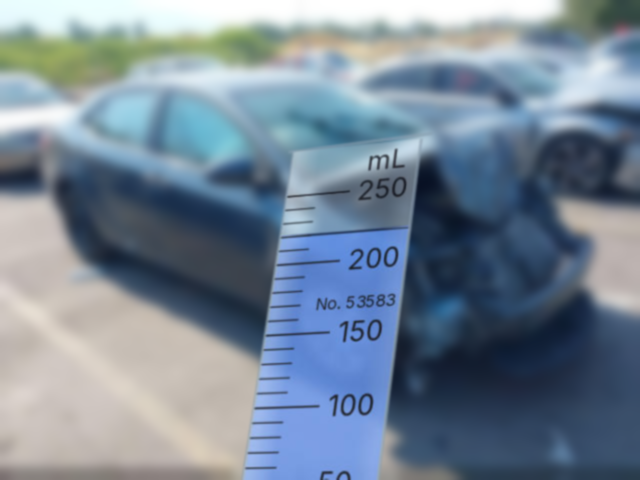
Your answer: 220 mL
